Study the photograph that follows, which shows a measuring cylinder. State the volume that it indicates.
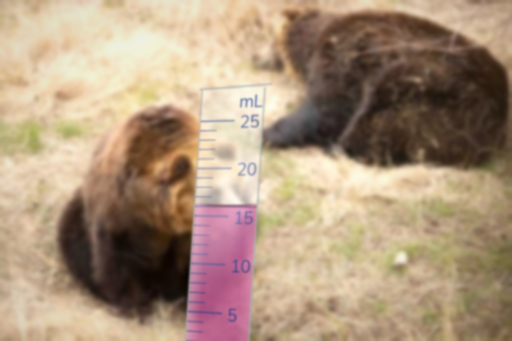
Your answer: 16 mL
